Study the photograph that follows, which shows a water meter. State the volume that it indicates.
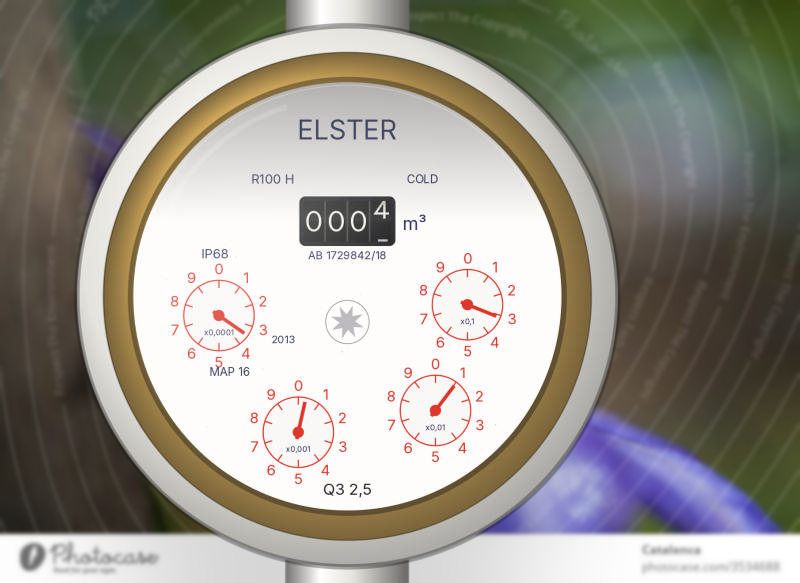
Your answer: 4.3103 m³
